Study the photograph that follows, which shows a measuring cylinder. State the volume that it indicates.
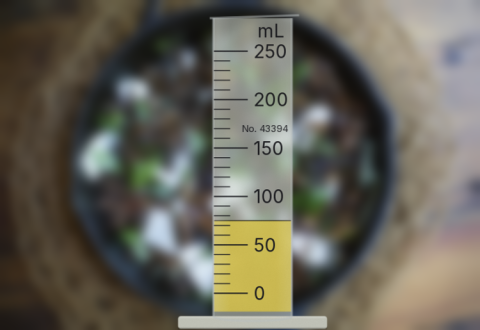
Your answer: 75 mL
